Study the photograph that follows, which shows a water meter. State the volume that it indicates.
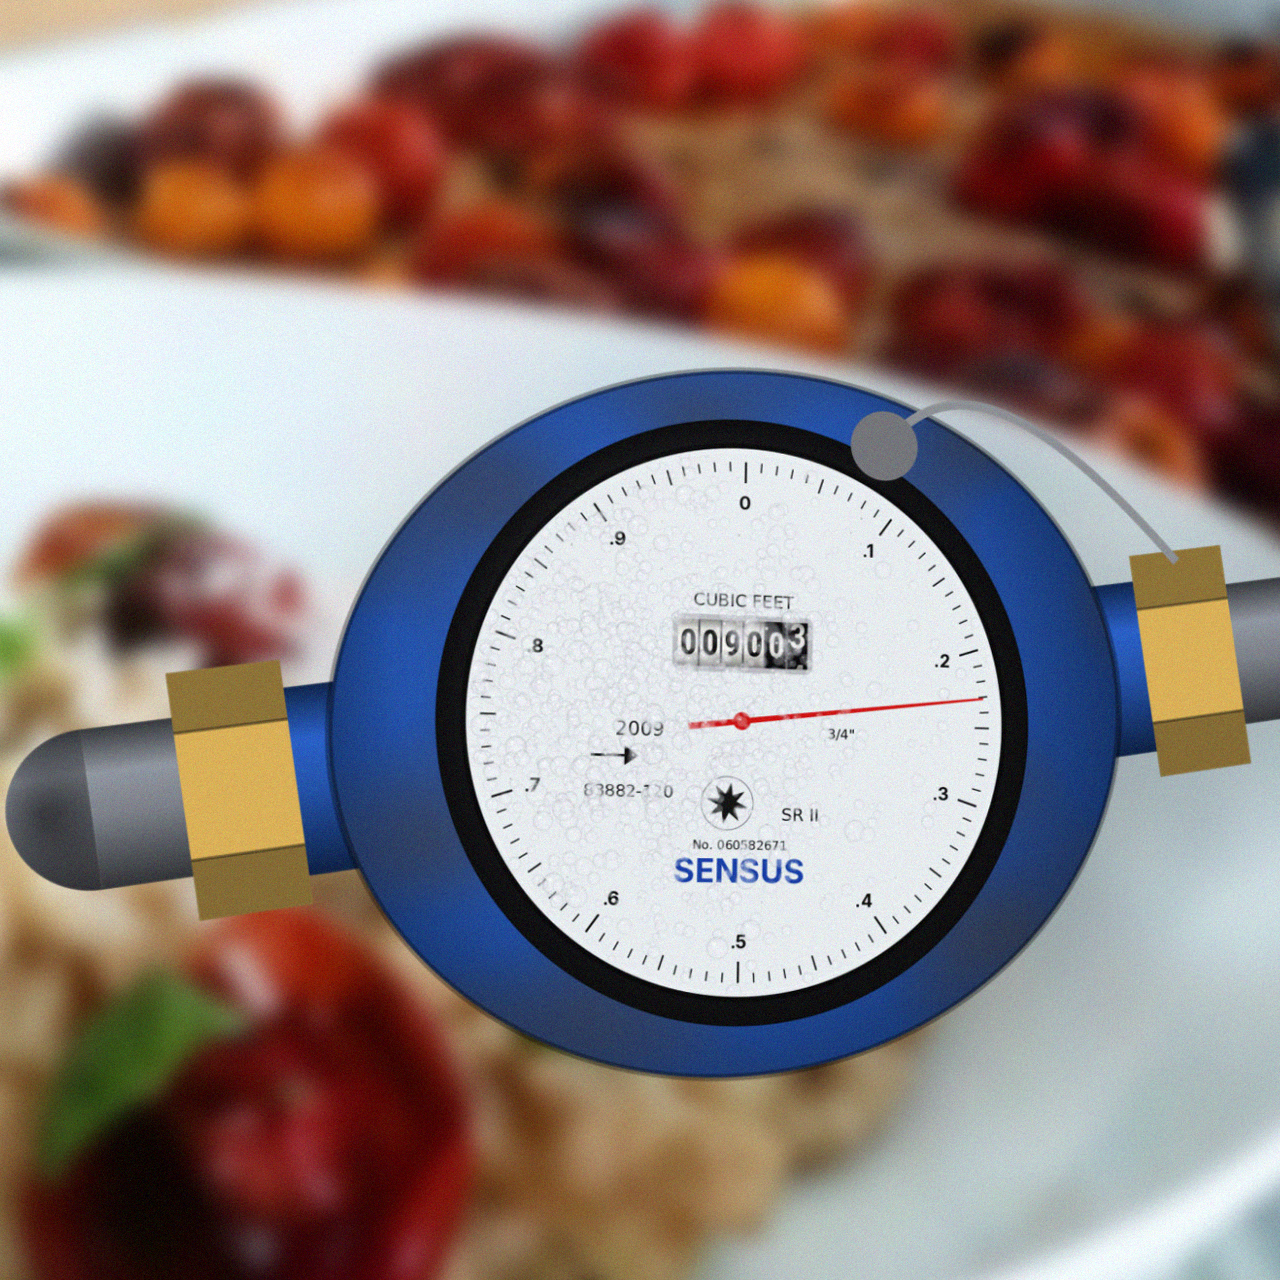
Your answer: 9003.23 ft³
